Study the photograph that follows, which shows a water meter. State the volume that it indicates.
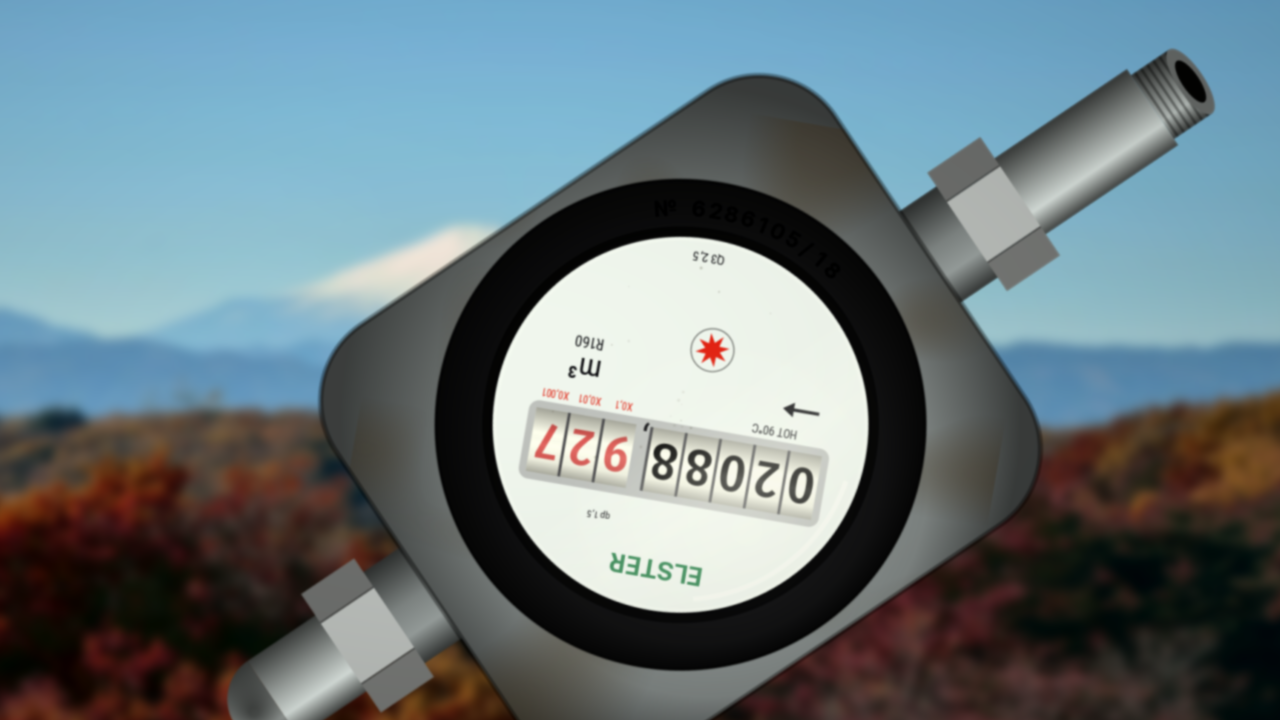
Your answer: 2088.927 m³
